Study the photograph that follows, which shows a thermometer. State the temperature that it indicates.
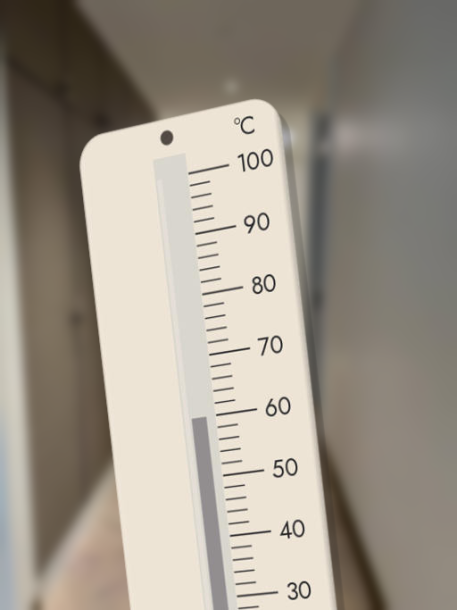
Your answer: 60 °C
